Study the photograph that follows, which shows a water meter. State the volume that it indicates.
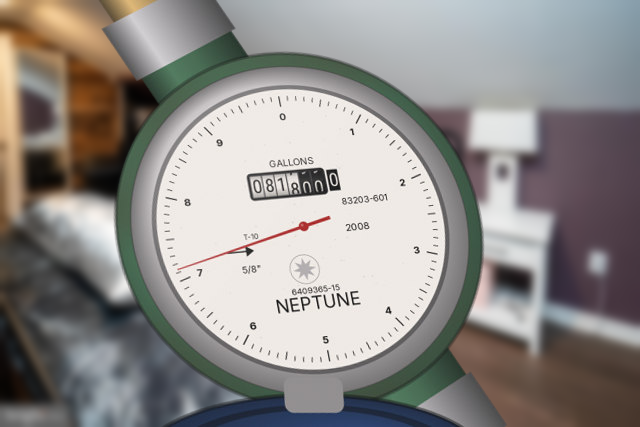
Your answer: 817997.1 gal
